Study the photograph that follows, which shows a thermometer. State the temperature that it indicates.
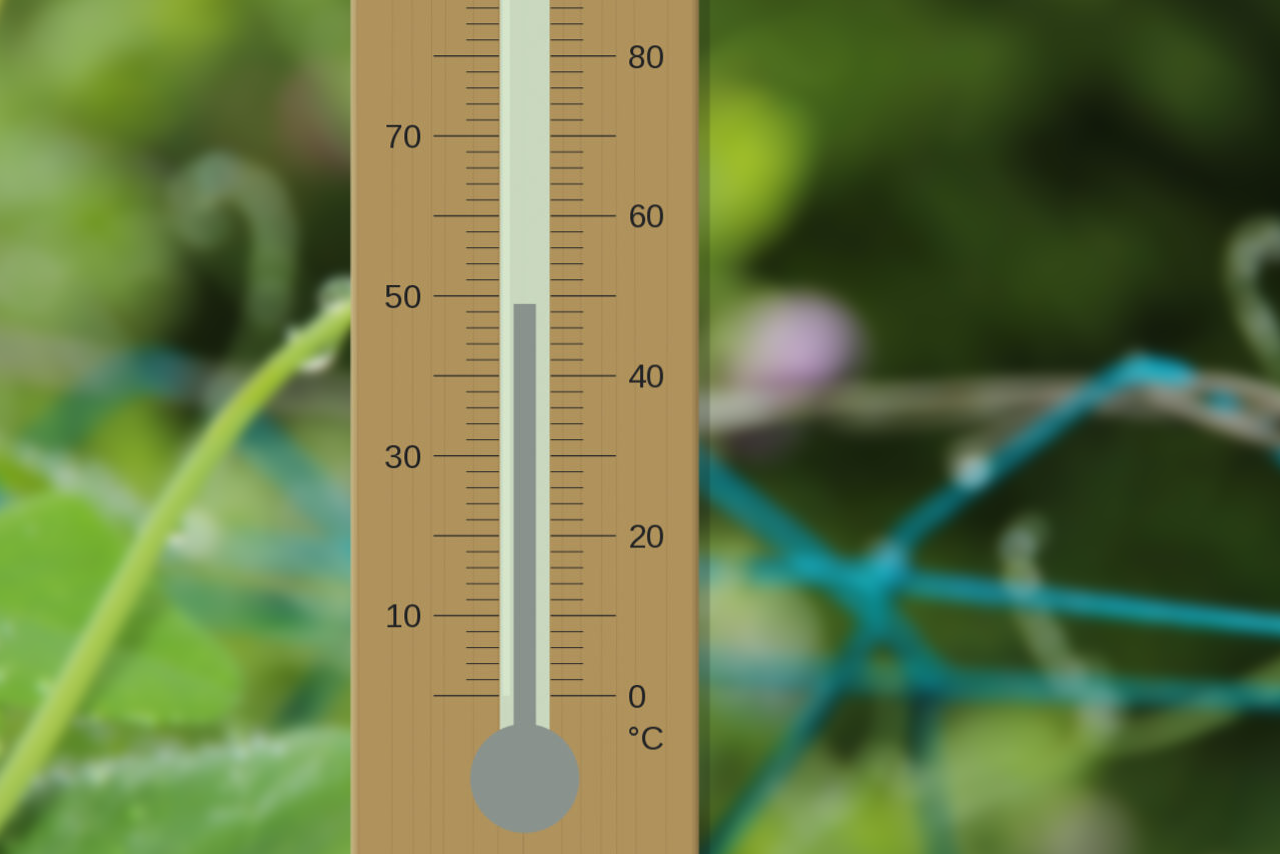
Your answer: 49 °C
